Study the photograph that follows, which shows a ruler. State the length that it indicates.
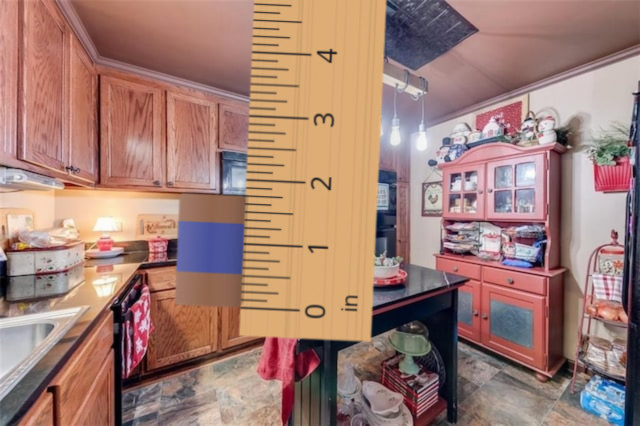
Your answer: 1.75 in
